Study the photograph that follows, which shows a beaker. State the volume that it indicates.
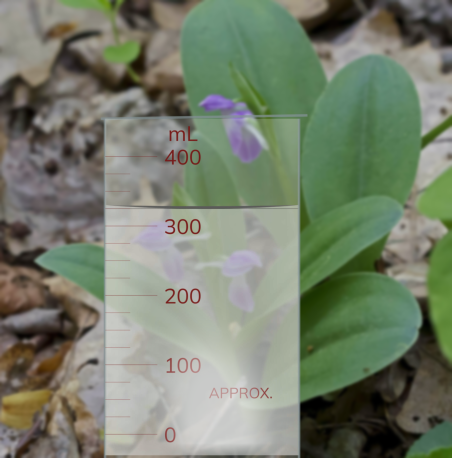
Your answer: 325 mL
